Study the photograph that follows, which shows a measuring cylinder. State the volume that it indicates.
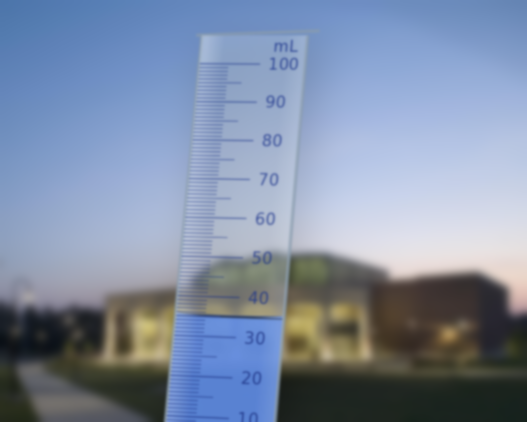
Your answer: 35 mL
